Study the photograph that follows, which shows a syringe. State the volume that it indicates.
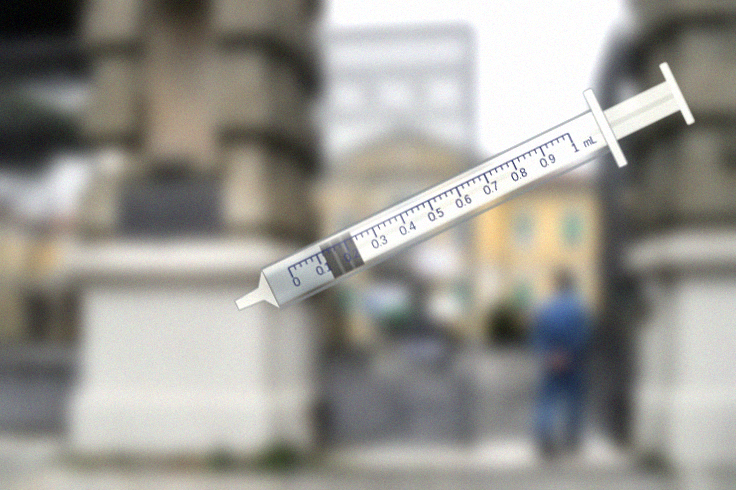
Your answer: 0.12 mL
